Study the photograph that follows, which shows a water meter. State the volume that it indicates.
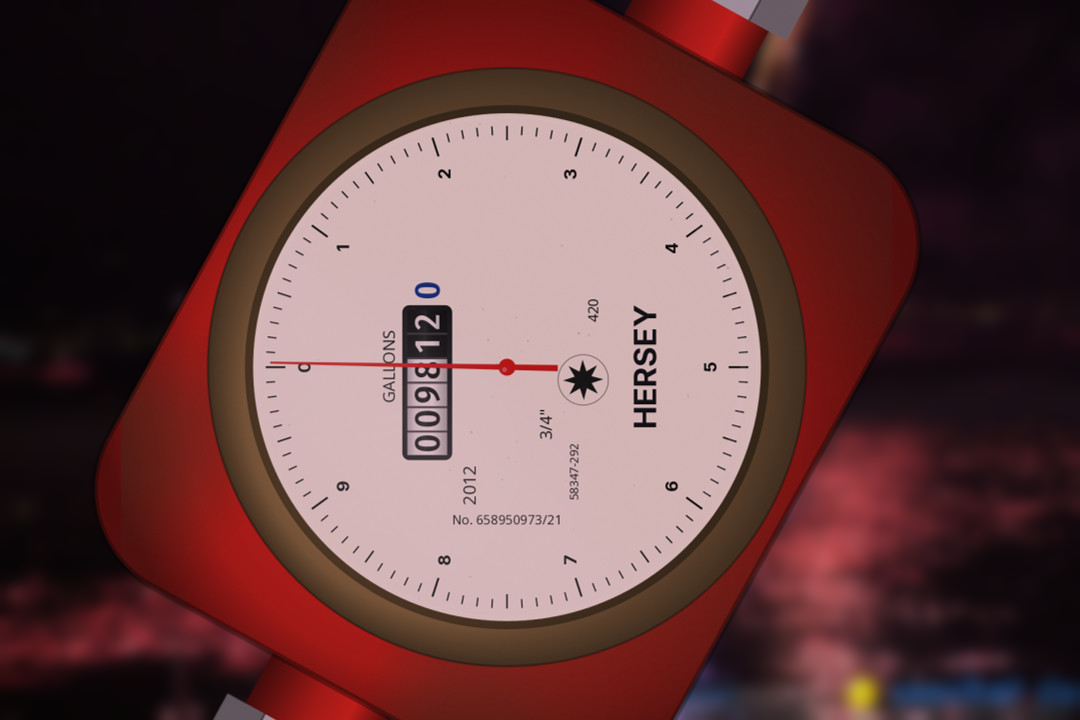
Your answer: 98120.0 gal
